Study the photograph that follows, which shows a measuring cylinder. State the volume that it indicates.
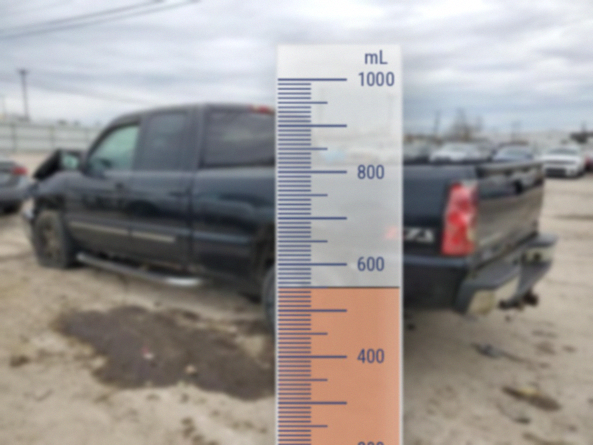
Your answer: 550 mL
